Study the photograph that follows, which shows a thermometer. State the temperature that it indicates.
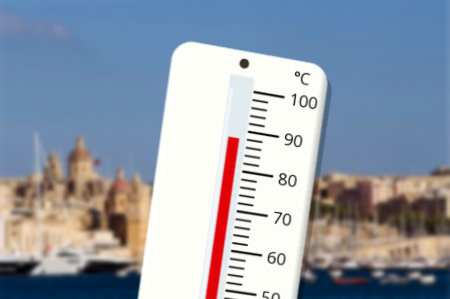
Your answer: 88 °C
